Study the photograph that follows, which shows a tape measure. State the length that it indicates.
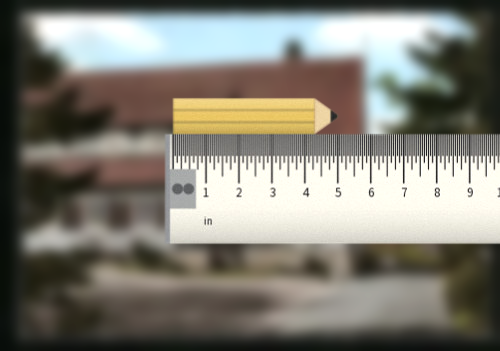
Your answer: 5 in
